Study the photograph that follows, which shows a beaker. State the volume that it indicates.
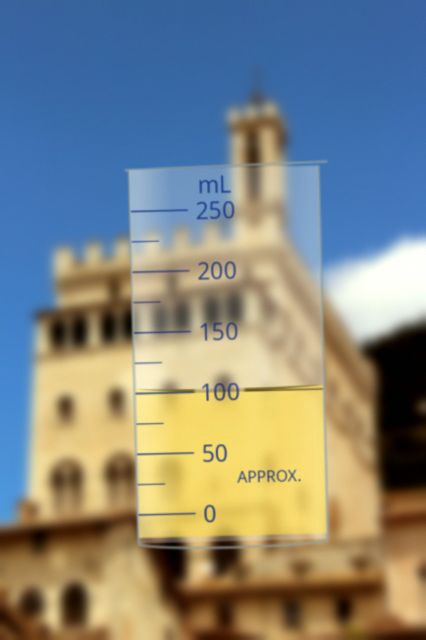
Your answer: 100 mL
